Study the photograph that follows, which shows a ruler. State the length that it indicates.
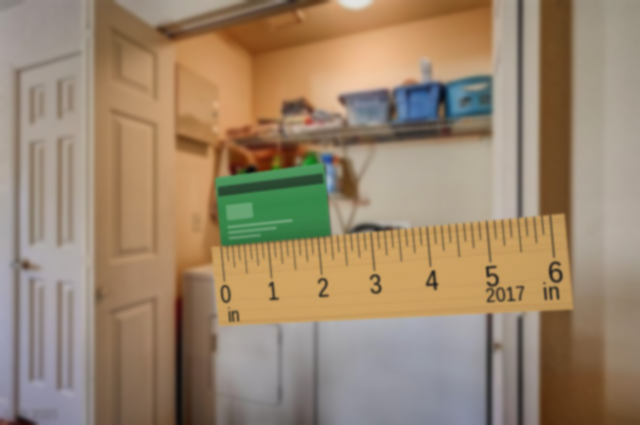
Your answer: 2.25 in
